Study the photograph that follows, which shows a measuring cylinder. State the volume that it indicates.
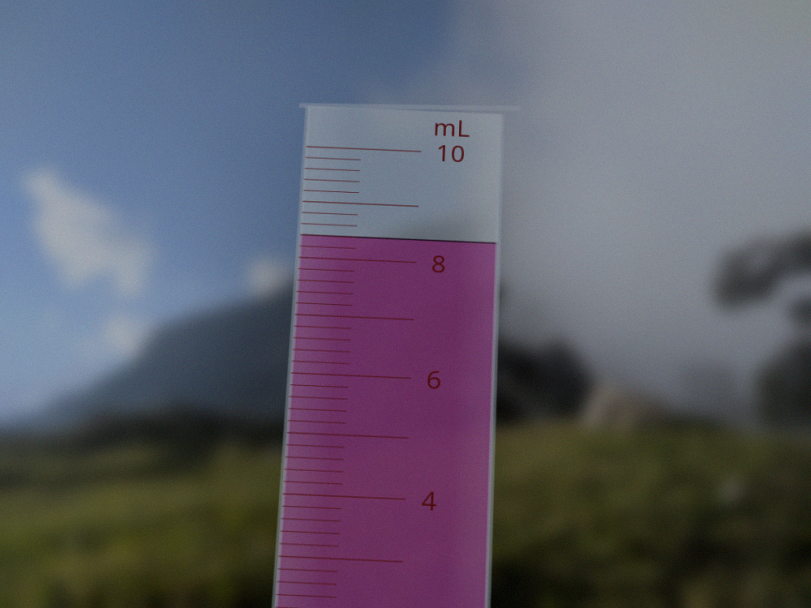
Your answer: 8.4 mL
